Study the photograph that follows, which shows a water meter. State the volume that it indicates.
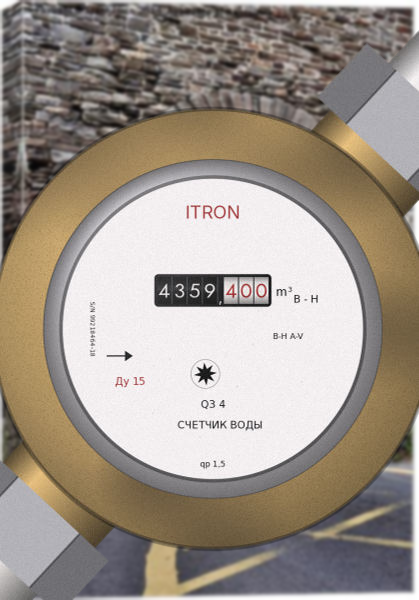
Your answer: 4359.400 m³
